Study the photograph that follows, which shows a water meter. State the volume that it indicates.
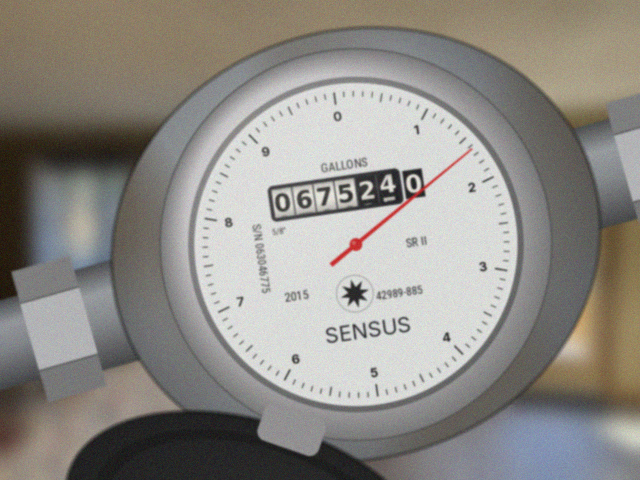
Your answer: 675241.6 gal
